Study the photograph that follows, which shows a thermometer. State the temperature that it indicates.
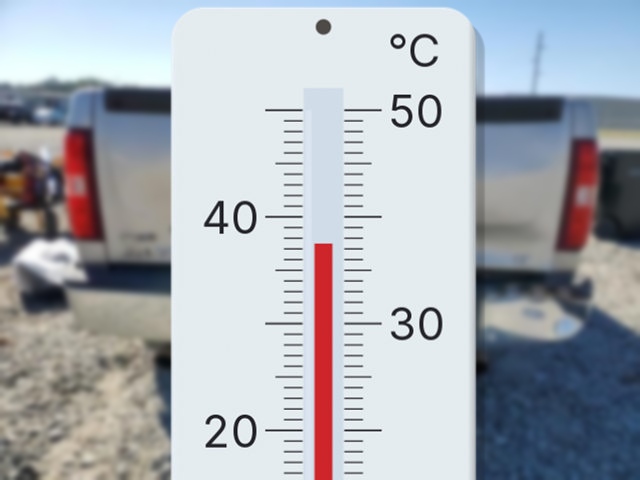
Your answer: 37.5 °C
